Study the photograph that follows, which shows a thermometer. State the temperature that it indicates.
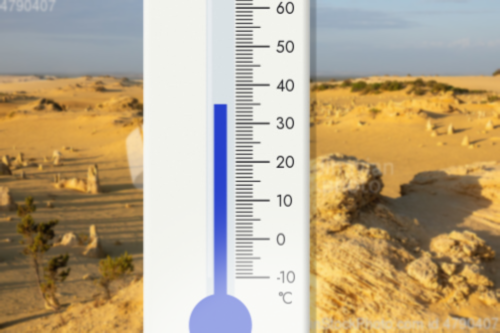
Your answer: 35 °C
